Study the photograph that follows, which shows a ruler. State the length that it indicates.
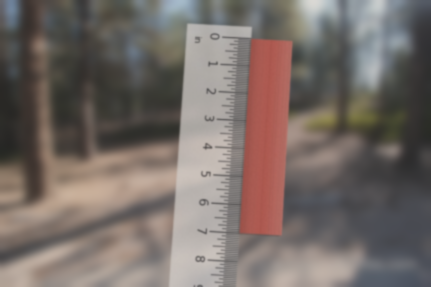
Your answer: 7 in
